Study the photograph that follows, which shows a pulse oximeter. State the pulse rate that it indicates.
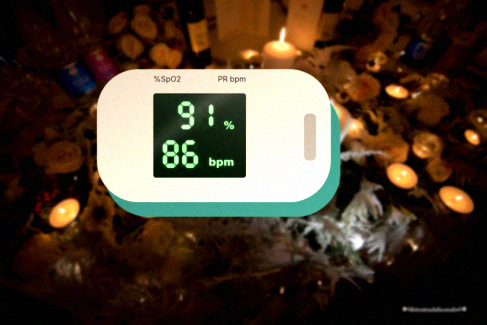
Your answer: 86 bpm
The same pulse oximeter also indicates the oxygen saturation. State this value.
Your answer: 91 %
